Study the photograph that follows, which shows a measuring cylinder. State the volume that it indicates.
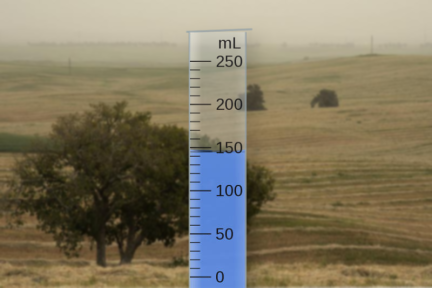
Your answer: 145 mL
